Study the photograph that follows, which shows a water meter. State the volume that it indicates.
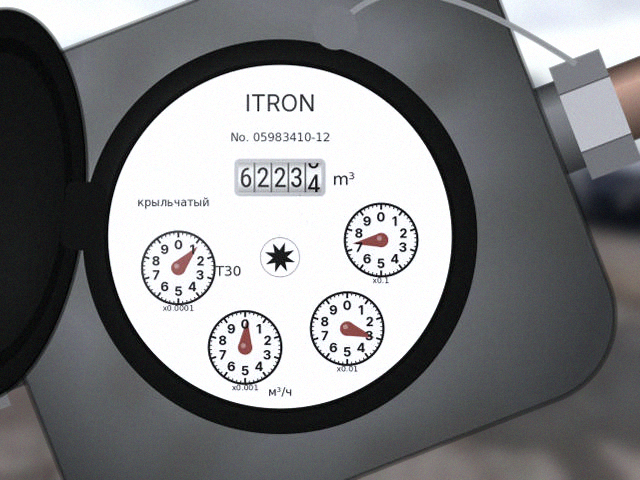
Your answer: 62233.7301 m³
